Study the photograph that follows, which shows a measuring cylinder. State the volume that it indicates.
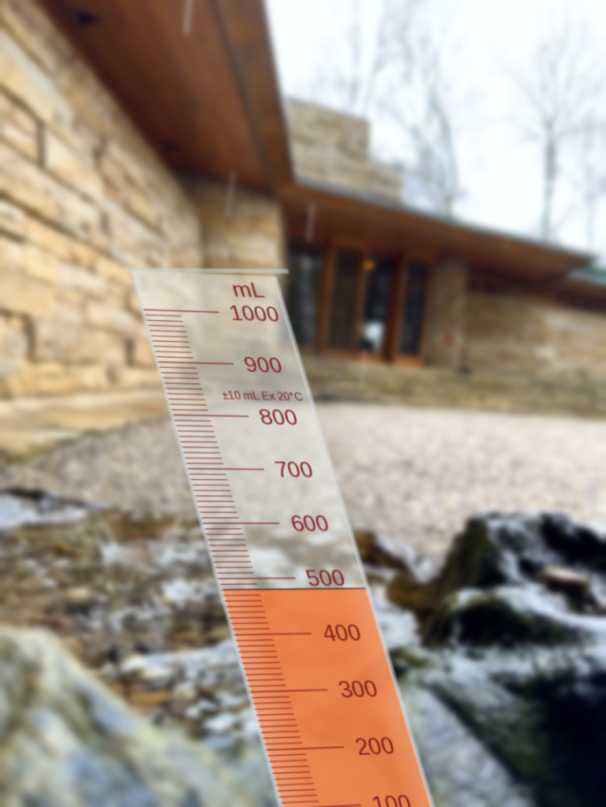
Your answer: 480 mL
